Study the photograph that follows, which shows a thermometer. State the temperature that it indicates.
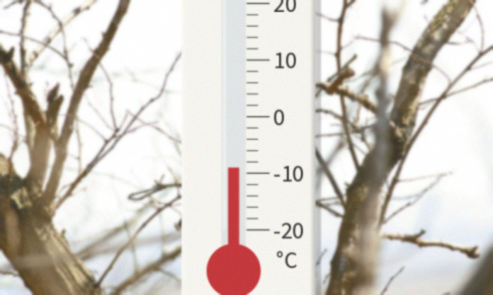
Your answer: -9 °C
